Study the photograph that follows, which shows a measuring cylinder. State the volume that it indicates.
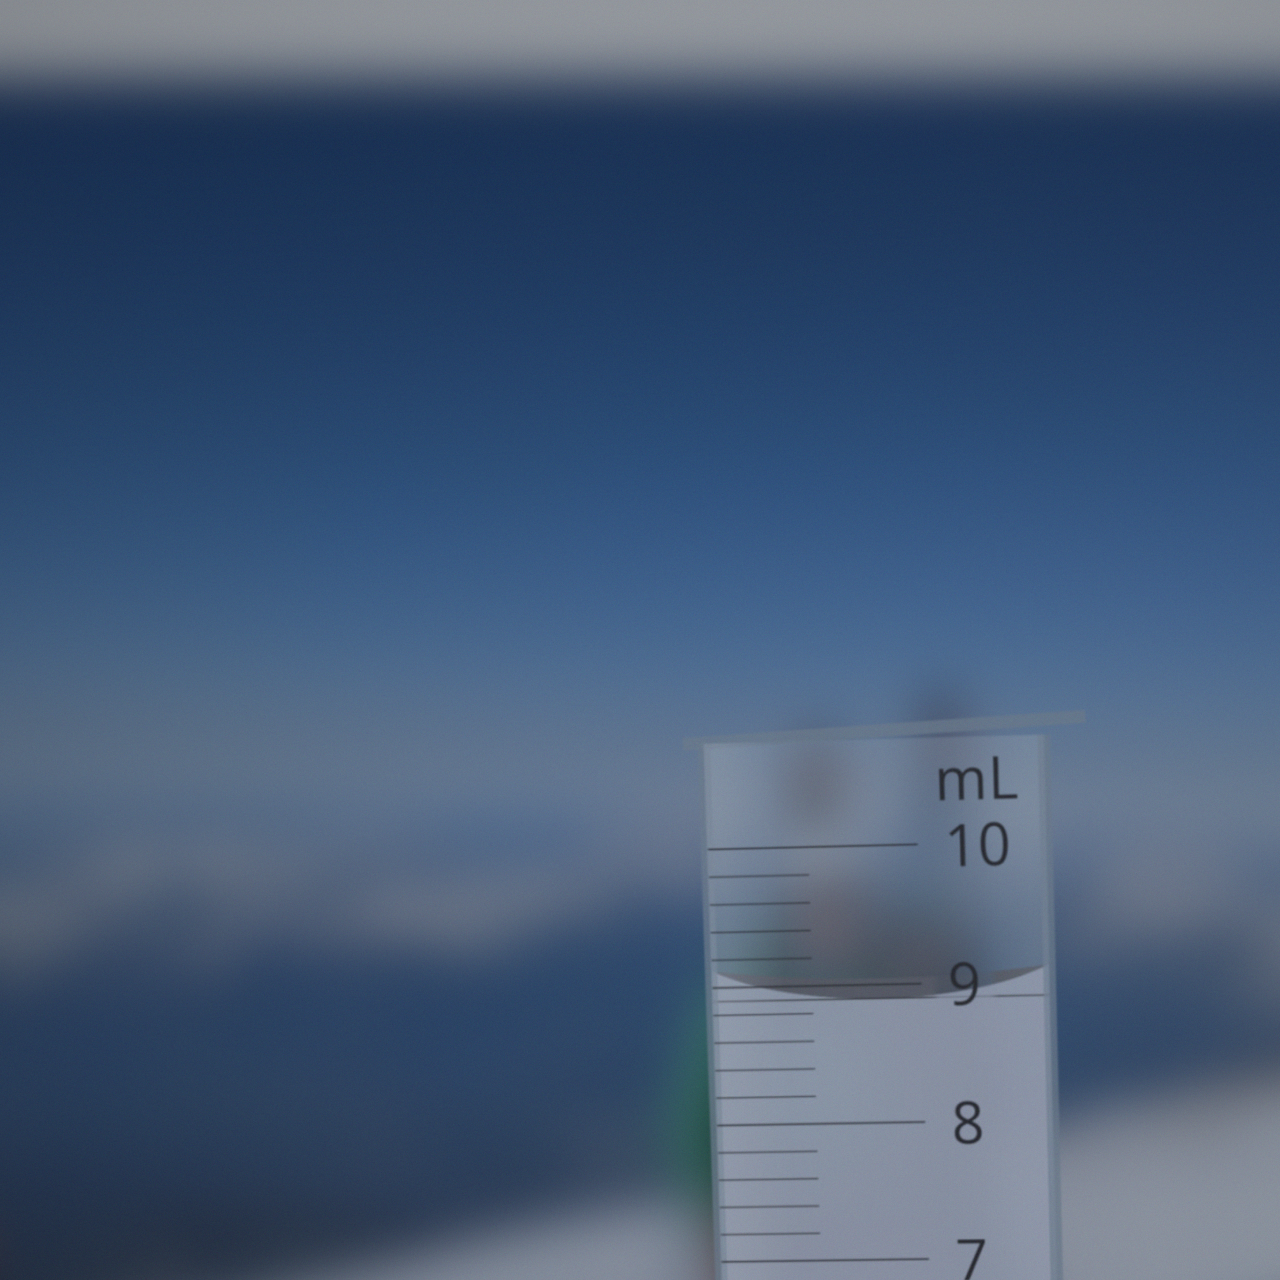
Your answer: 8.9 mL
